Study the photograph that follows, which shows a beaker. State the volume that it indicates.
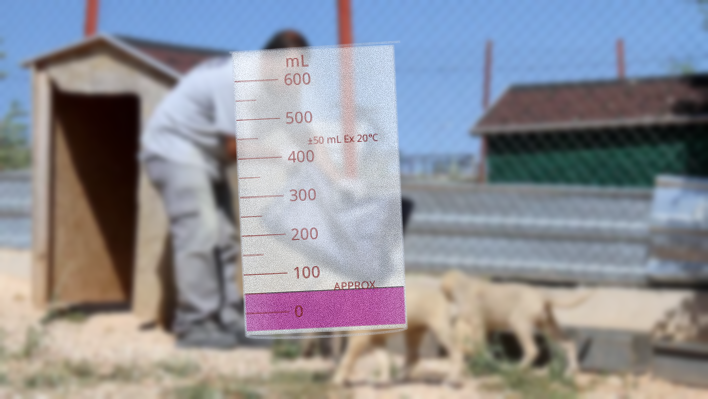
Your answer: 50 mL
